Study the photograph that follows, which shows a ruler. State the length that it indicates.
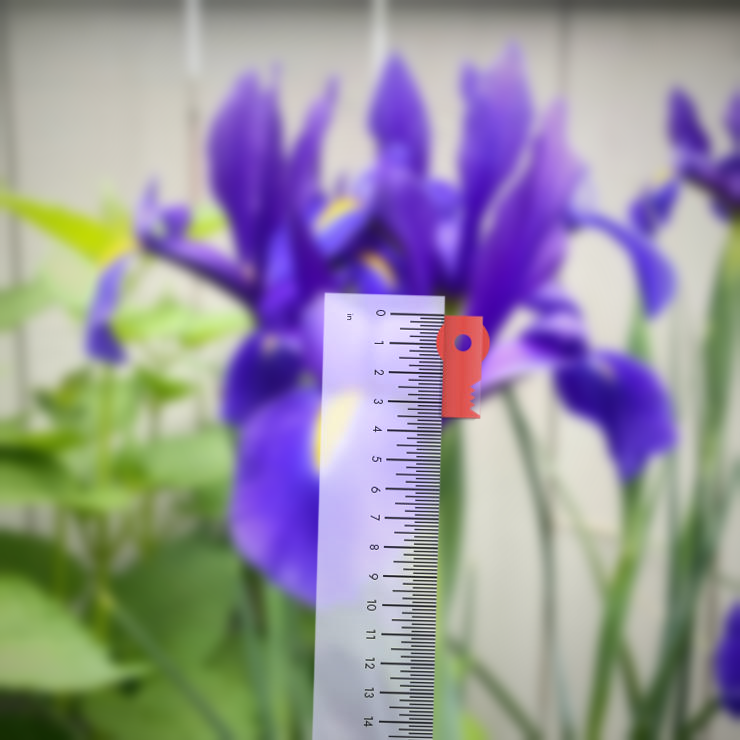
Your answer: 3.5 in
